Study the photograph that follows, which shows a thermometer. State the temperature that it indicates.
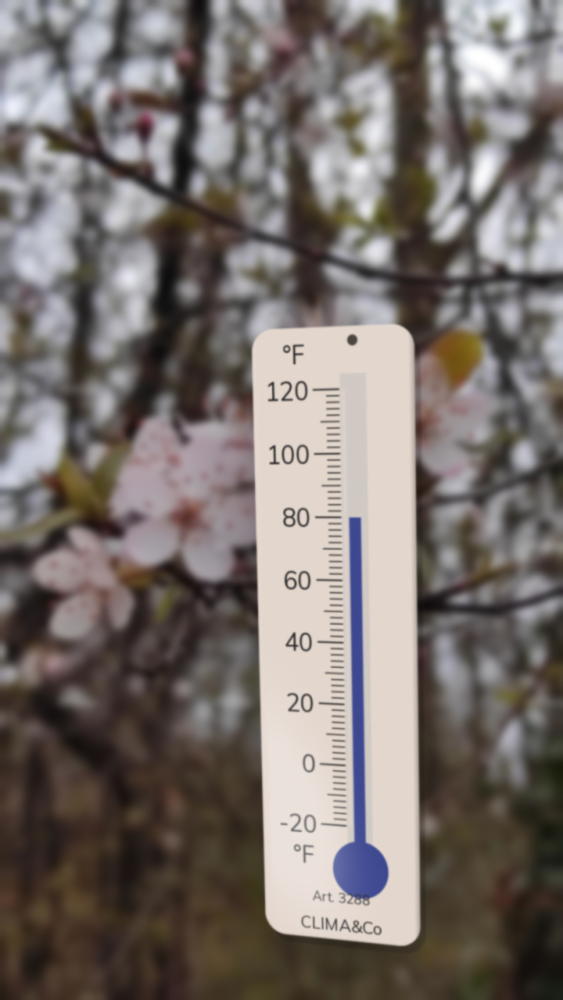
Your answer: 80 °F
